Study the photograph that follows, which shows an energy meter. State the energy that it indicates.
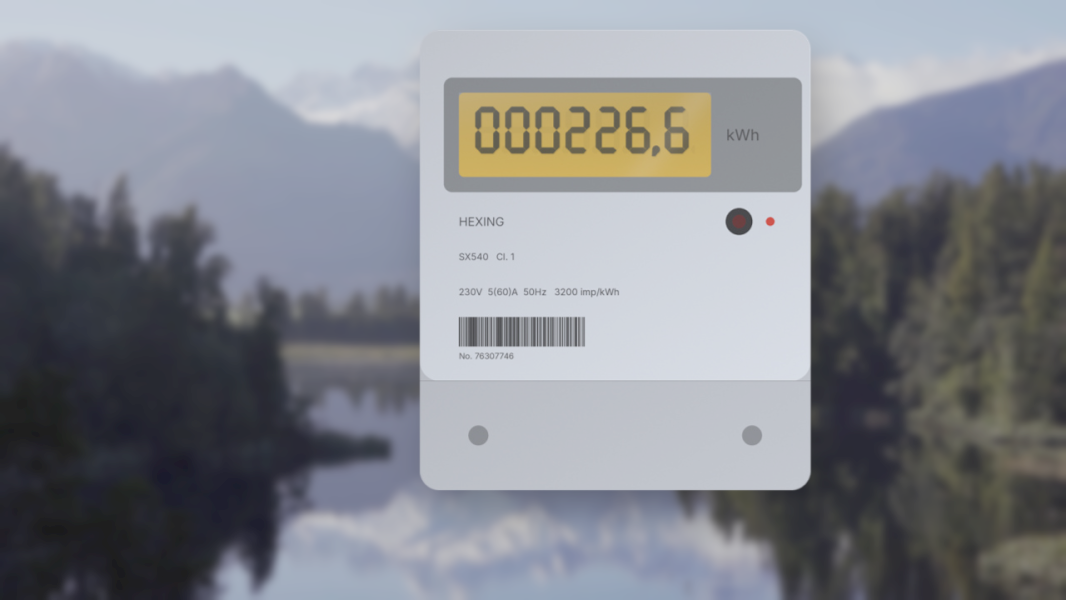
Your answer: 226.6 kWh
